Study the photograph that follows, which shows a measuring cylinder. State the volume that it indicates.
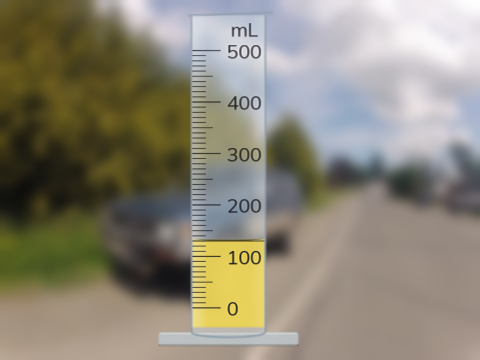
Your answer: 130 mL
